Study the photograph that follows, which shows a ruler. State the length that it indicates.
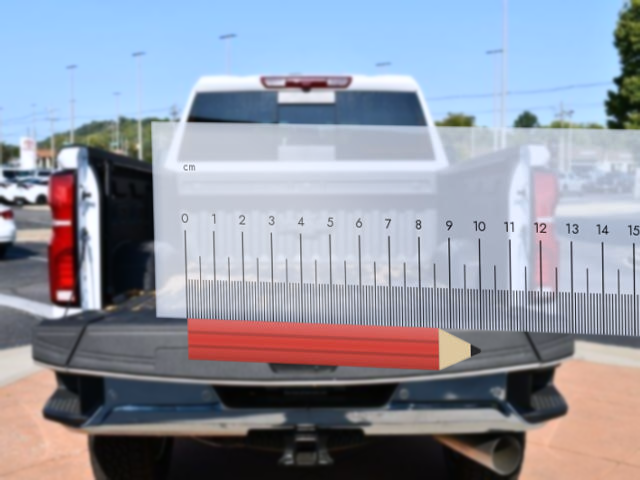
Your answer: 10 cm
